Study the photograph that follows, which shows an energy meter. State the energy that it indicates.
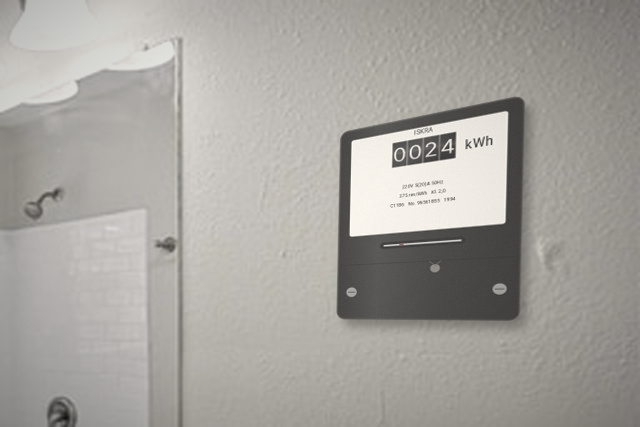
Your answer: 24 kWh
